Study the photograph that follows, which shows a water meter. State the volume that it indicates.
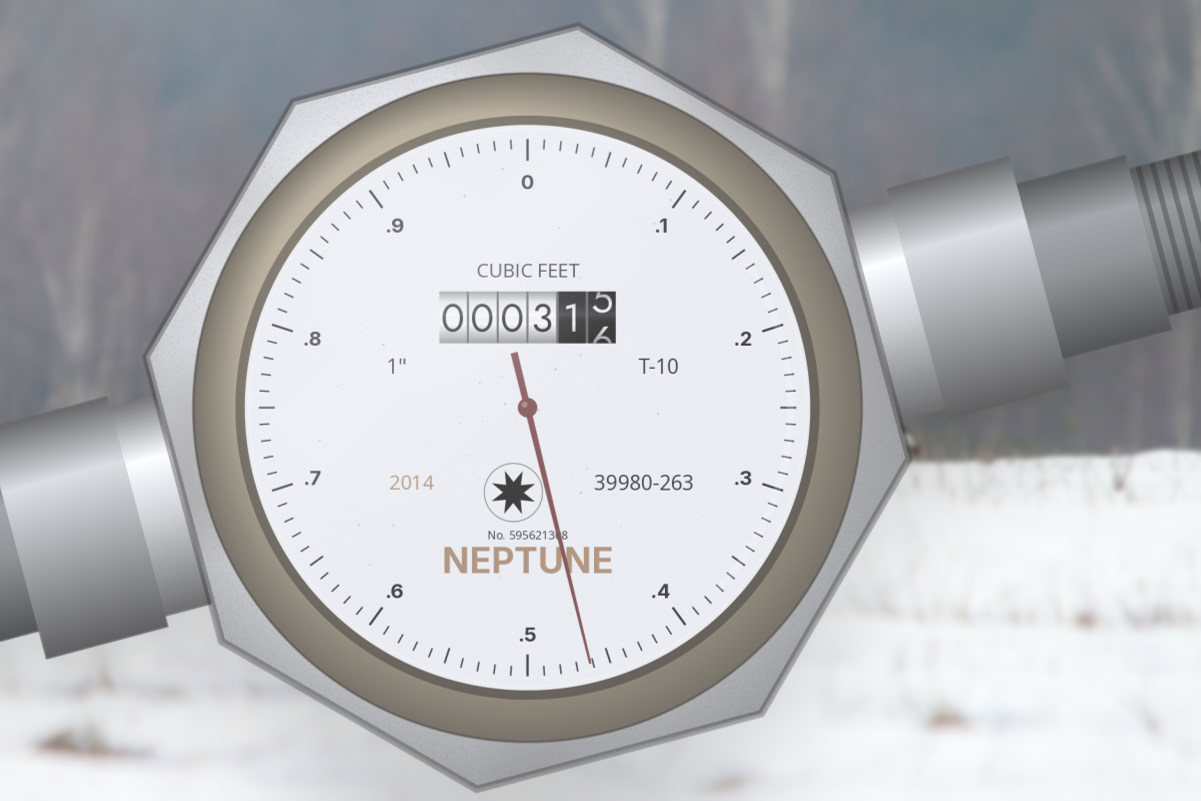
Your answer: 315.46 ft³
